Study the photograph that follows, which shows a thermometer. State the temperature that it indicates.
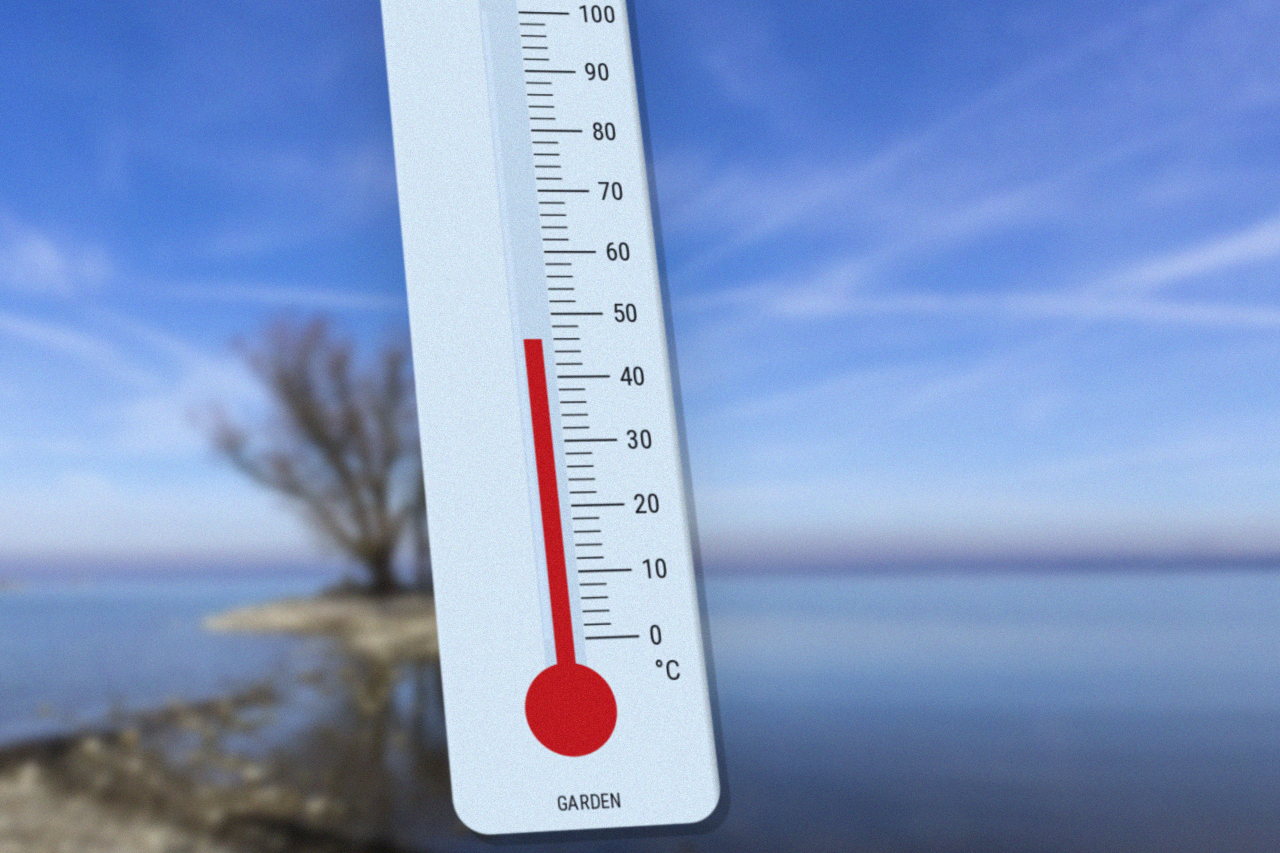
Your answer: 46 °C
